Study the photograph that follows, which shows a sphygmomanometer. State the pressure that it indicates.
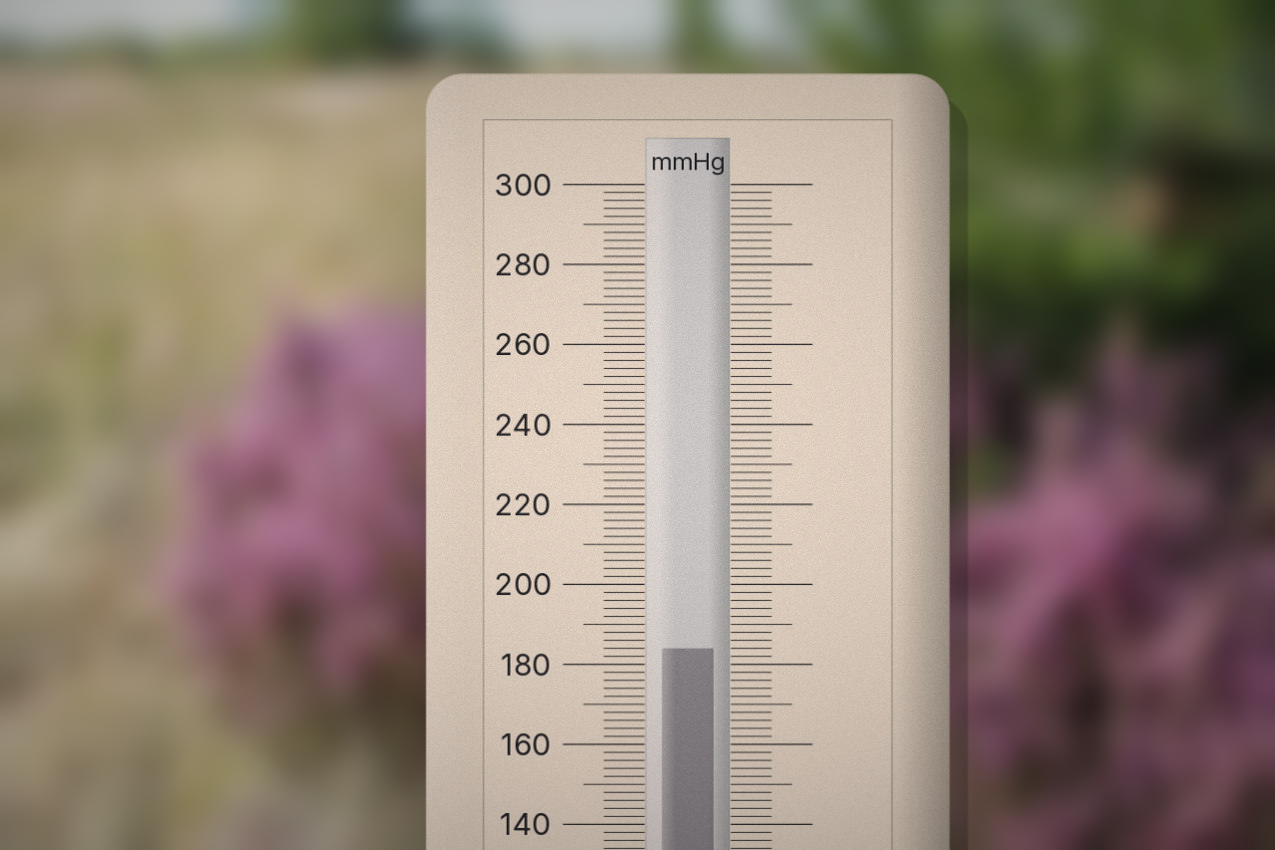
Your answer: 184 mmHg
